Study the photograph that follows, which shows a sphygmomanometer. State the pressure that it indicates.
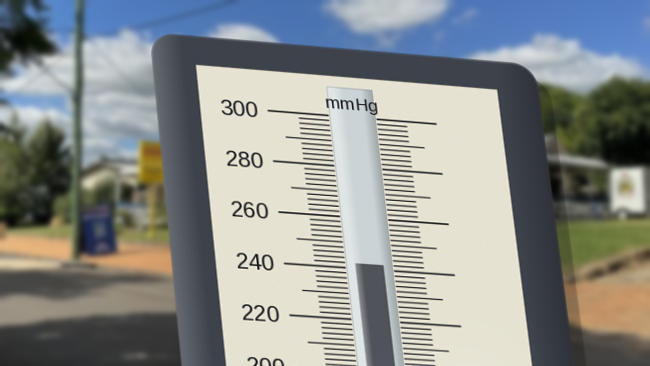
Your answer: 242 mmHg
